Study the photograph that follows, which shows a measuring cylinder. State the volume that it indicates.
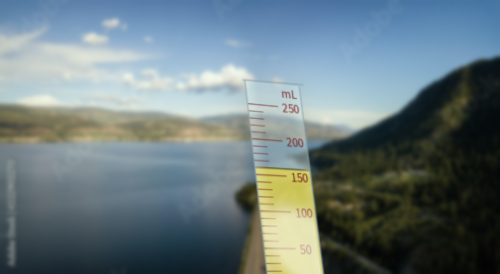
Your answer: 160 mL
